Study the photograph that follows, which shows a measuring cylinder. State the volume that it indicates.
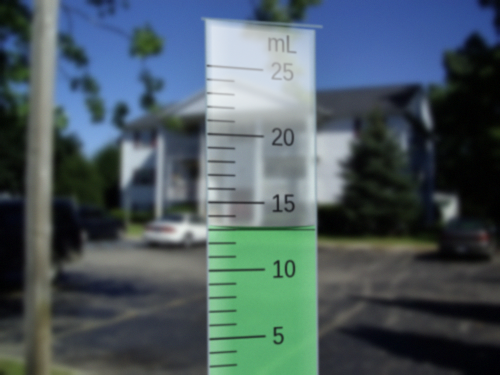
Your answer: 13 mL
